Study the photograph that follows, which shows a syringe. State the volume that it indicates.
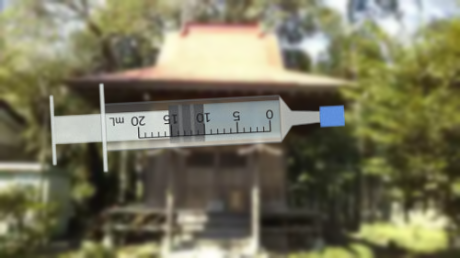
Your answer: 10 mL
